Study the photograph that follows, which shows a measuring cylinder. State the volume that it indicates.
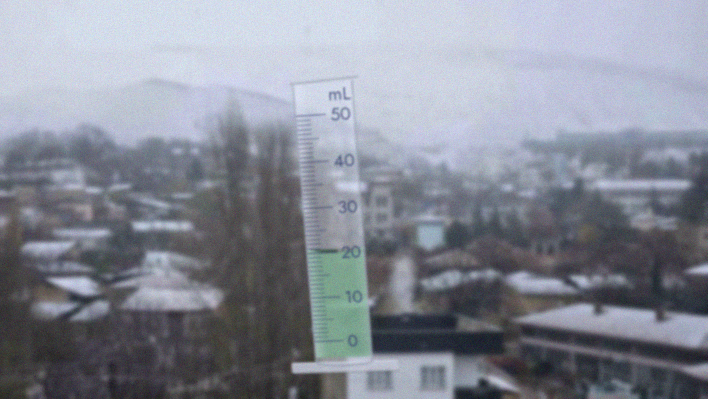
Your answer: 20 mL
